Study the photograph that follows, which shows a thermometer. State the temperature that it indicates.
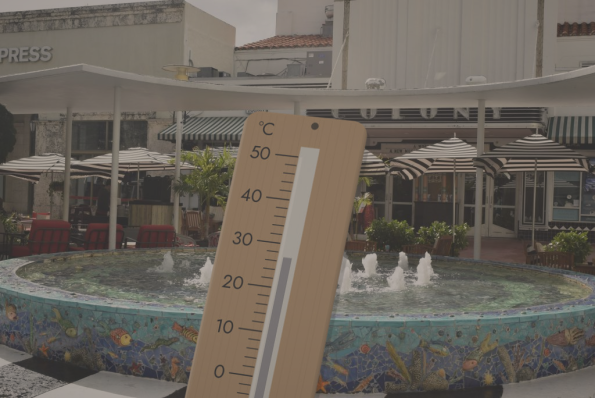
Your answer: 27 °C
